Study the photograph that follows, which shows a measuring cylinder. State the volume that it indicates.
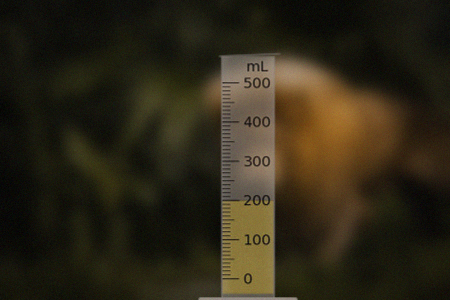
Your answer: 200 mL
